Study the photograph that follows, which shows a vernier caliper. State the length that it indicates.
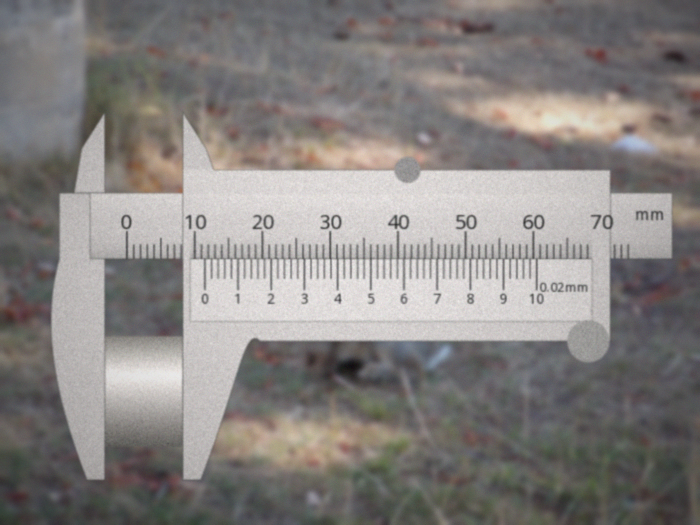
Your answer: 11.5 mm
